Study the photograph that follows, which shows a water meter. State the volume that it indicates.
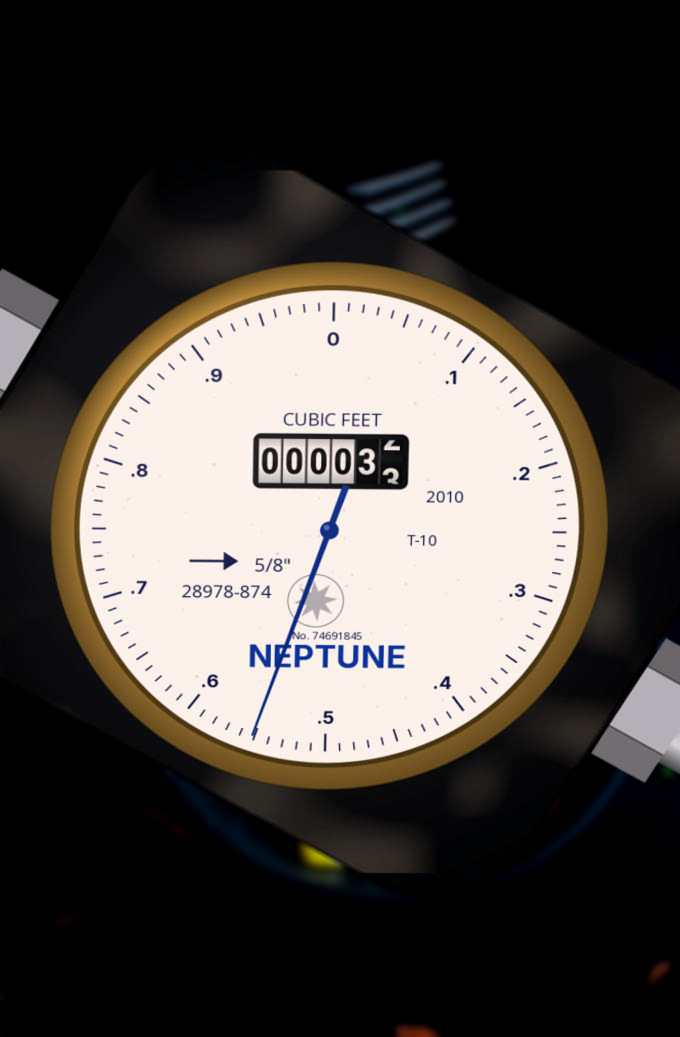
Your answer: 32.55 ft³
